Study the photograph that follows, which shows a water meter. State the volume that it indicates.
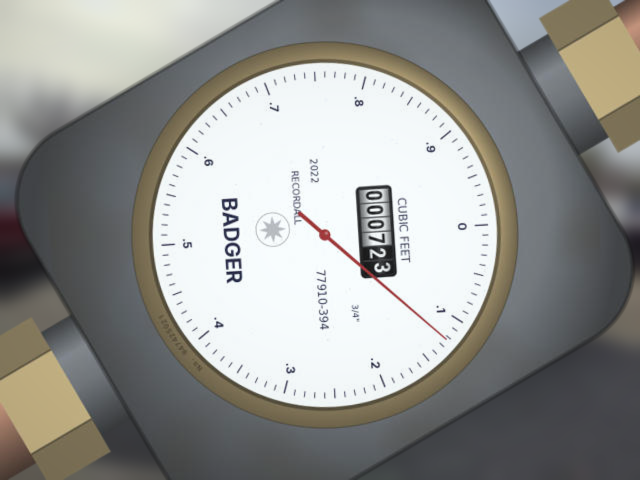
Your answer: 723.12 ft³
